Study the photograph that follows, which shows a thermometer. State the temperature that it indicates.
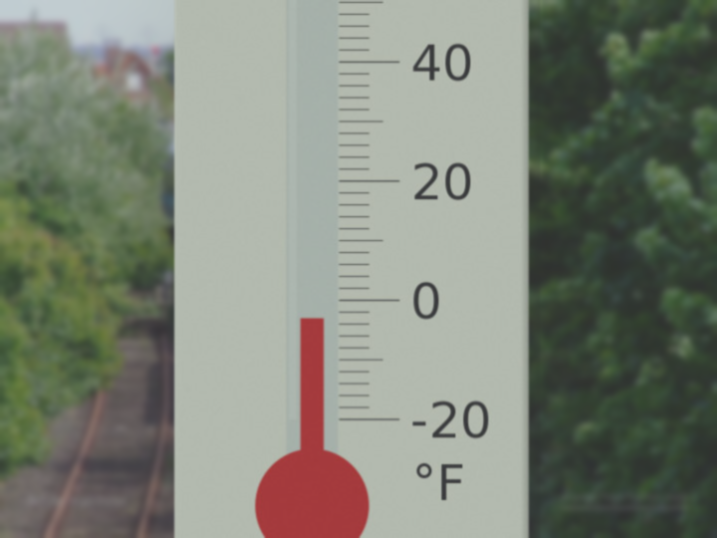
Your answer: -3 °F
